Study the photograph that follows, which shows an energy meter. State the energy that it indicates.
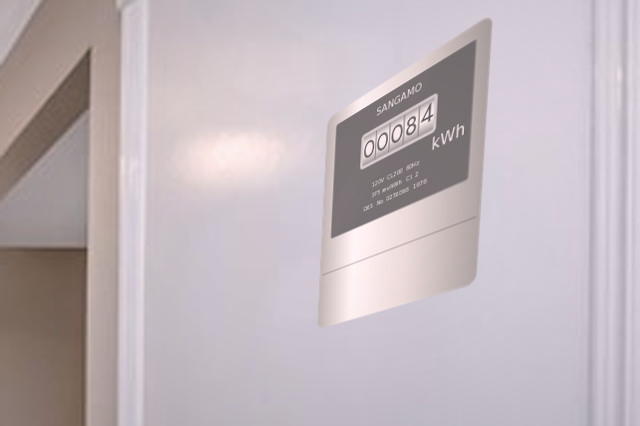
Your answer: 84 kWh
